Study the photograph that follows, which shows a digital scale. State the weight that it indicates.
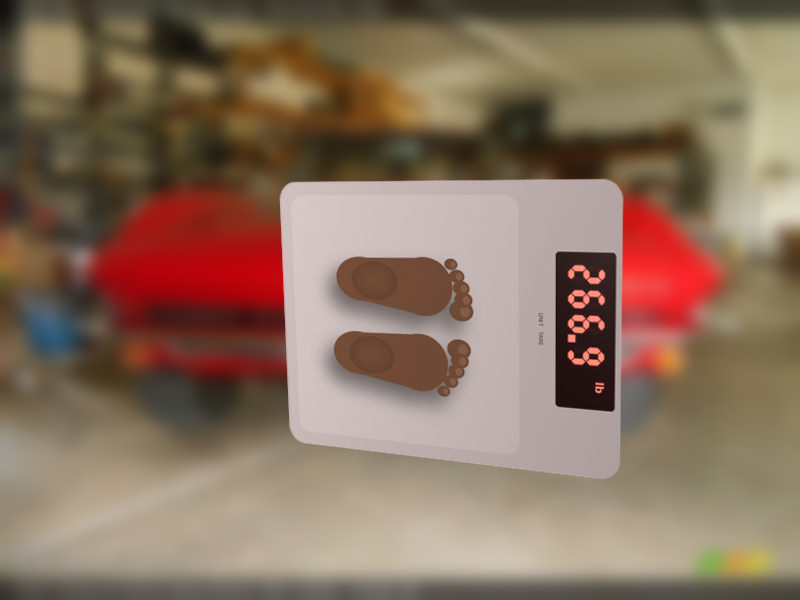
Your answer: 266.9 lb
